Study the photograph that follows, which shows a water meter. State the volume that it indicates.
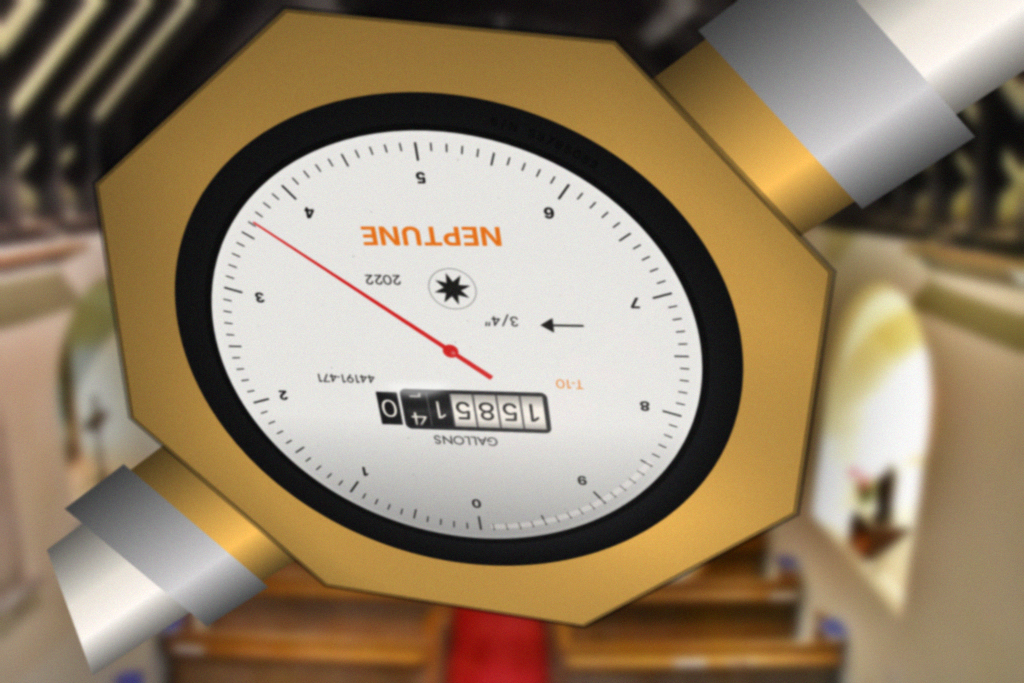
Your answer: 1585143.6 gal
